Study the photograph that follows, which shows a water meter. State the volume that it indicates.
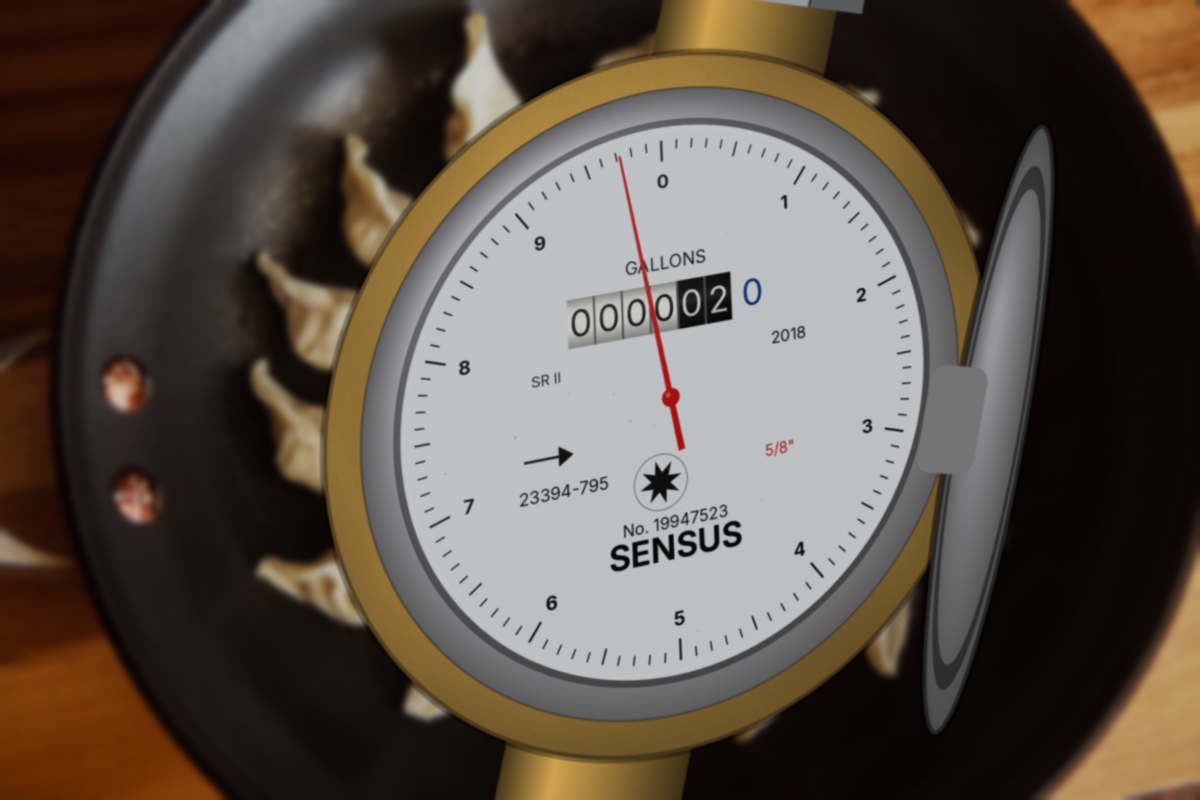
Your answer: 19.7 gal
